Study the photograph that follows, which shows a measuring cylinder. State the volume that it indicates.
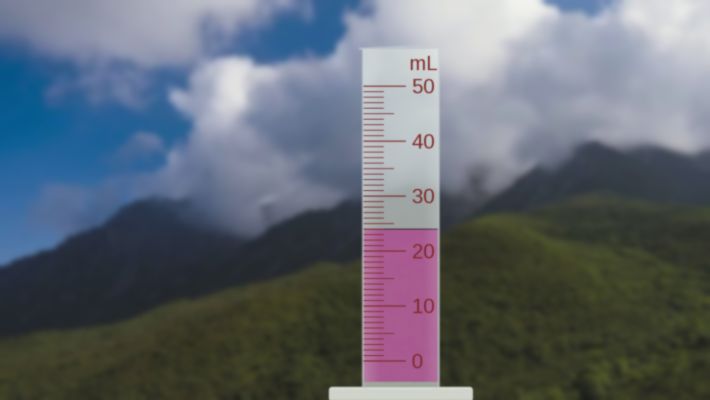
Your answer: 24 mL
